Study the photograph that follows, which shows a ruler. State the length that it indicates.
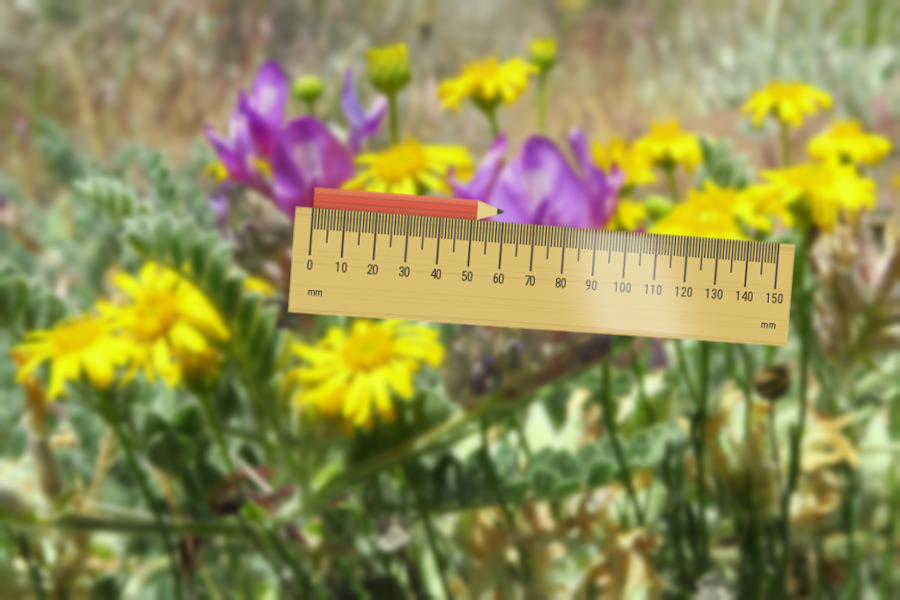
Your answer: 60 mm
